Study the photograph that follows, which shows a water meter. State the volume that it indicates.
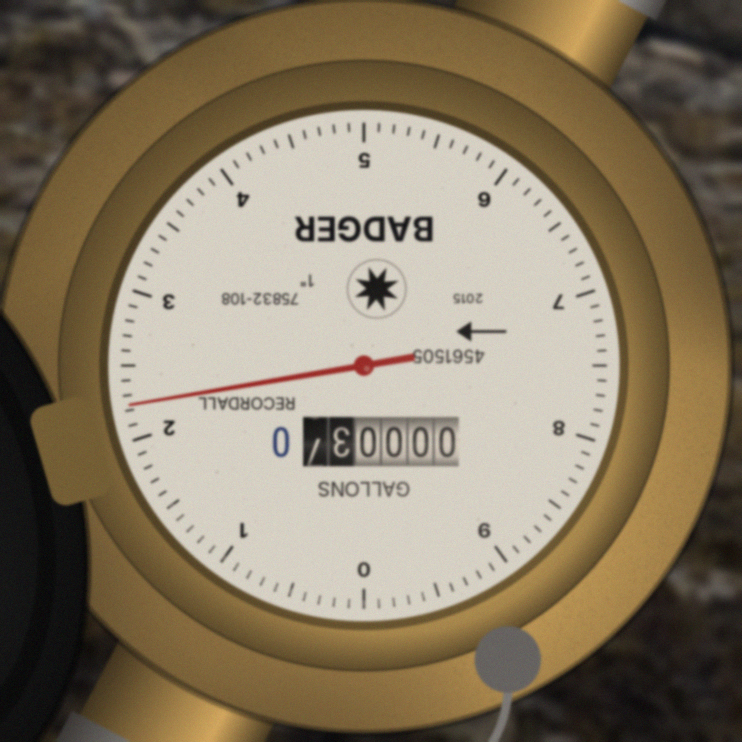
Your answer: 372.2 gal
